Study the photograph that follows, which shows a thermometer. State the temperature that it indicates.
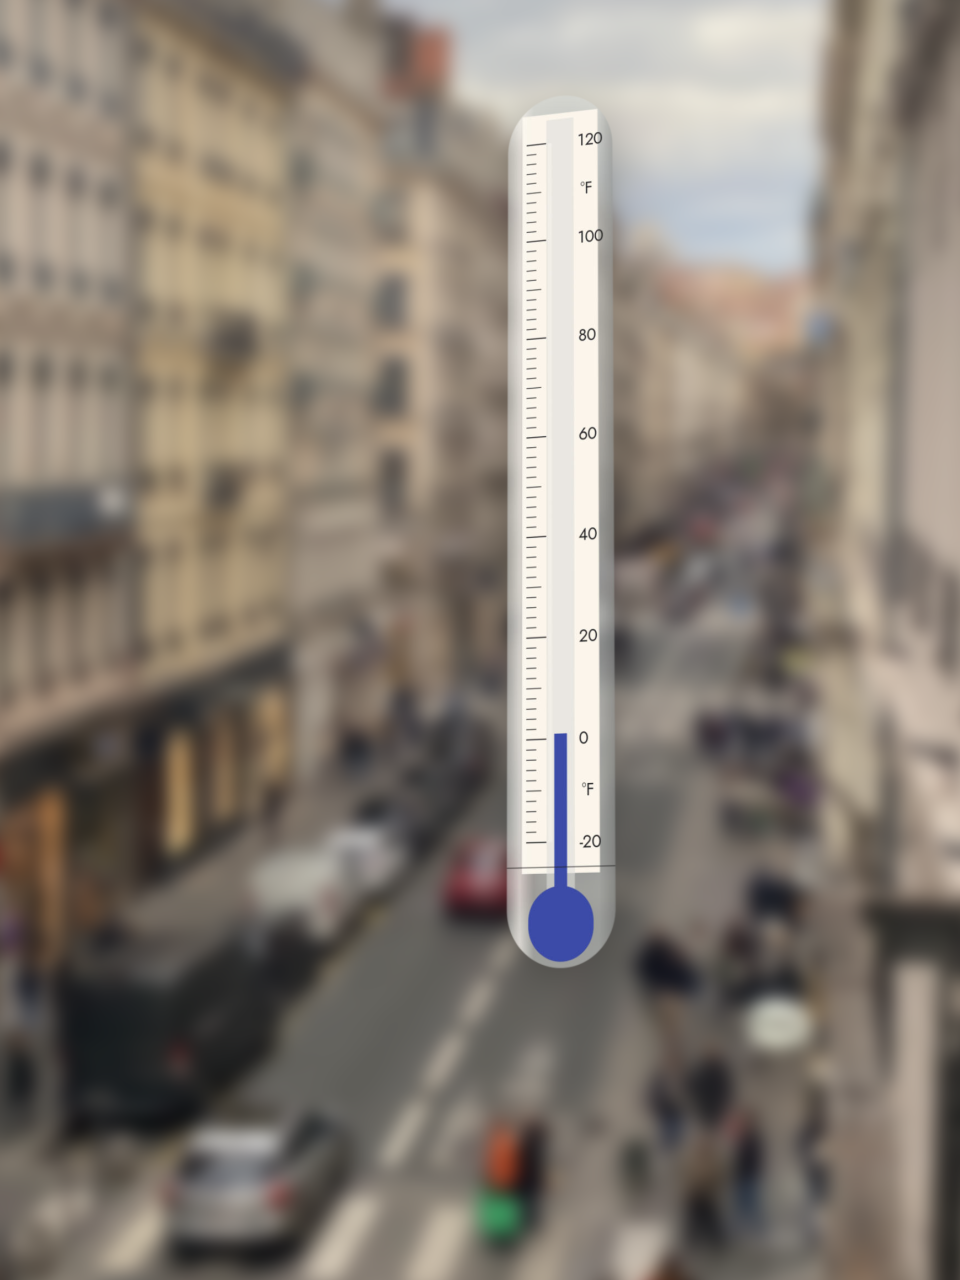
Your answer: 1 °F
